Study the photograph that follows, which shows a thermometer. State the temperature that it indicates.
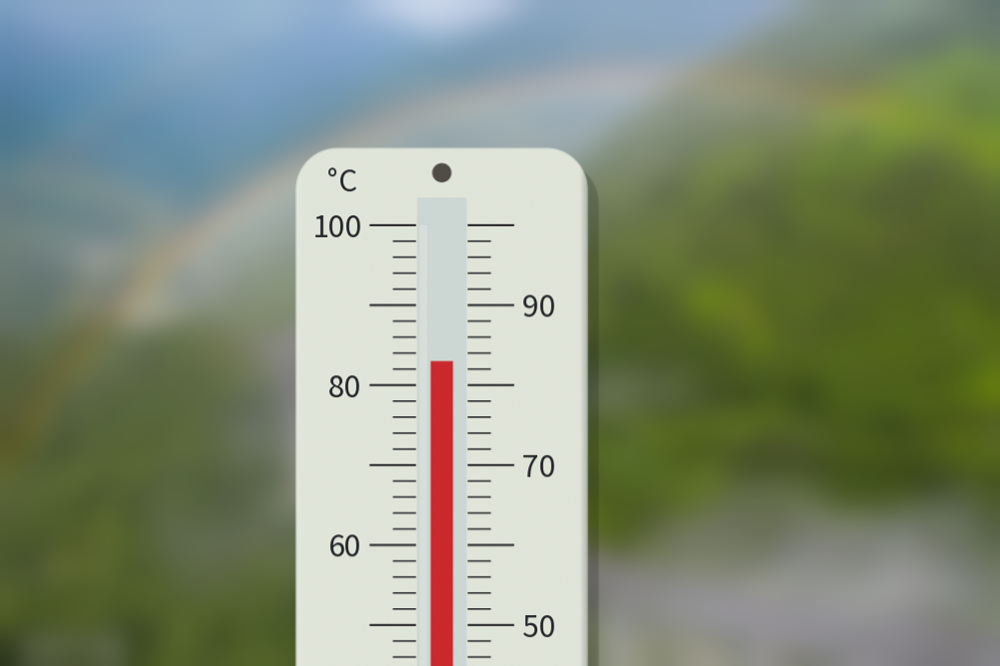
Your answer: 83 °C
